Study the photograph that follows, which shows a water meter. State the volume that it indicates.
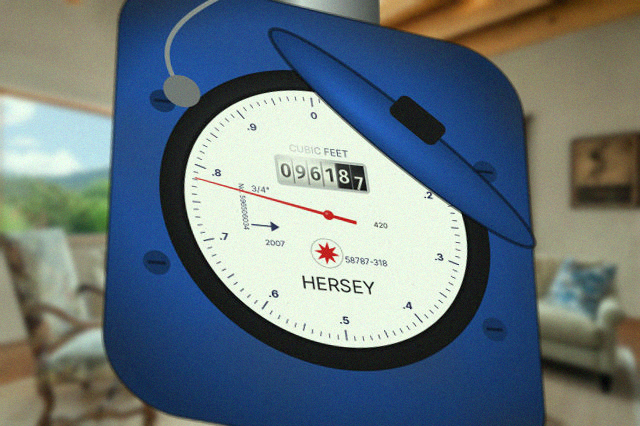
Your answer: 96186.78 ft³
